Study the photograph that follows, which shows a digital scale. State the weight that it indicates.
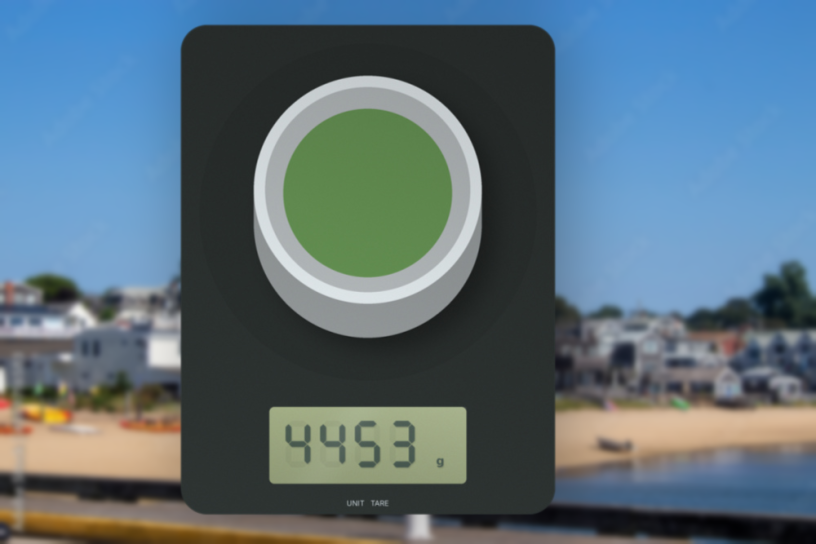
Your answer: 4453 g
